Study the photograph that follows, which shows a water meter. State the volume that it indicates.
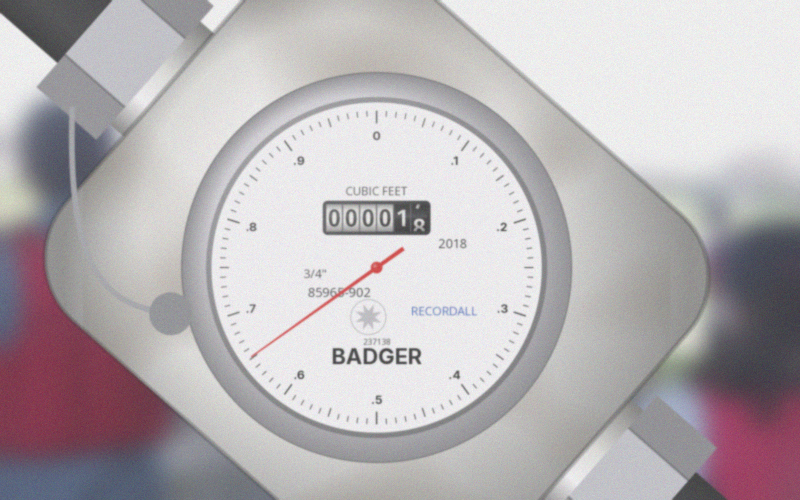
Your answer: 17.65 ft³
